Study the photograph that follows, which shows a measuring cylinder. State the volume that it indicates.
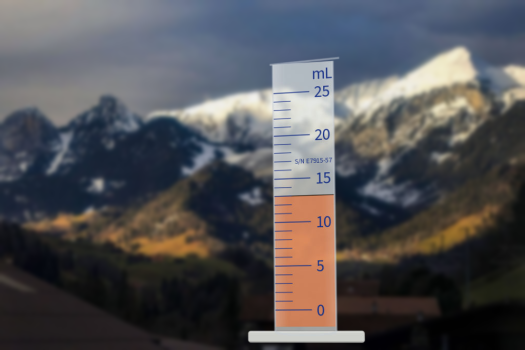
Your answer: 13 mL
